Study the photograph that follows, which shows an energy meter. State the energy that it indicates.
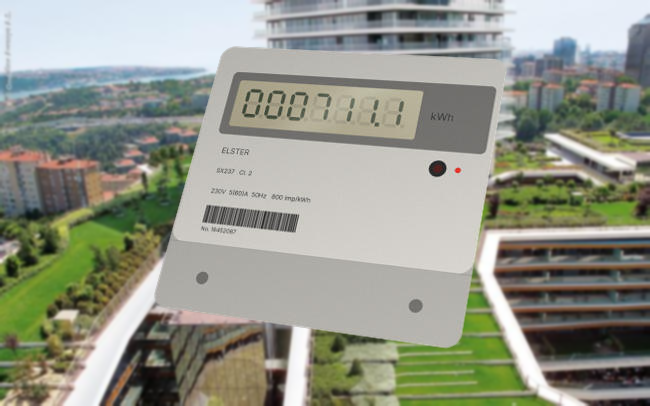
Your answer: 711.1 kWh
